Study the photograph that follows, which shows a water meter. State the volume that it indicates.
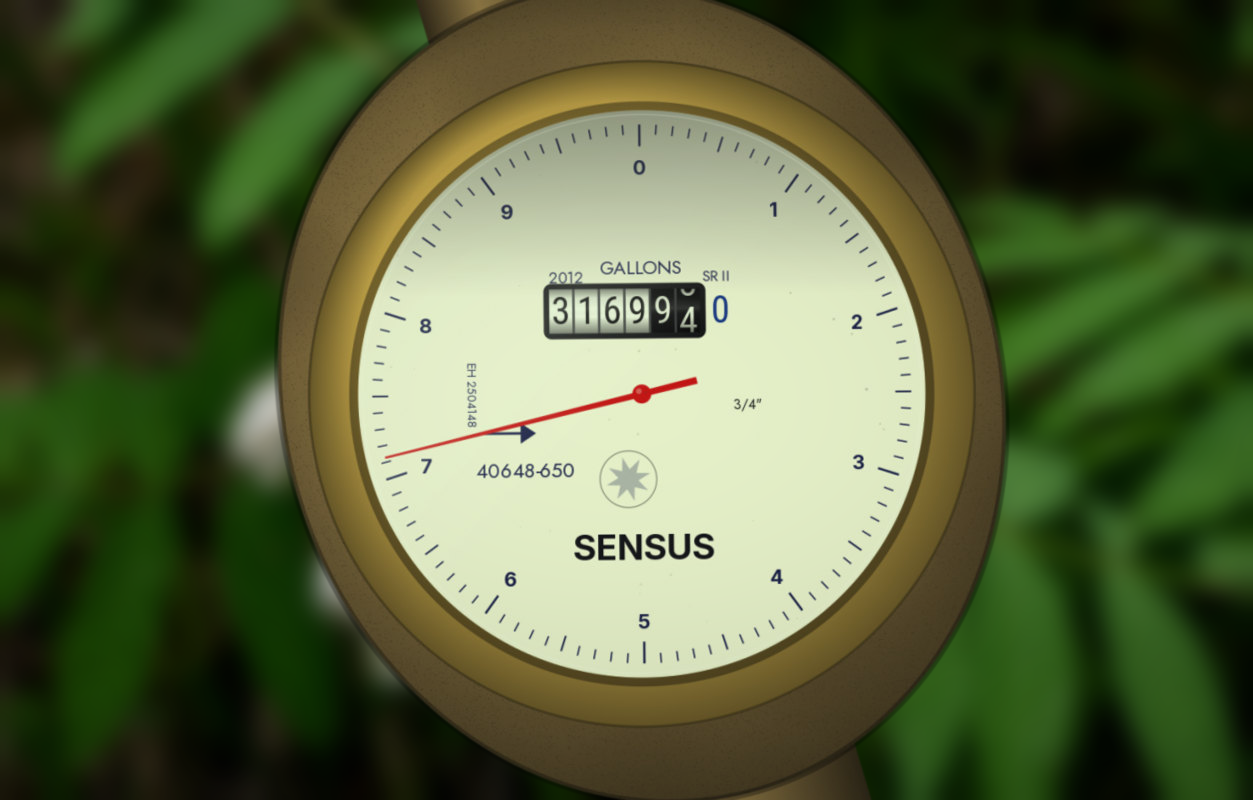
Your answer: 3169937.1 gal
